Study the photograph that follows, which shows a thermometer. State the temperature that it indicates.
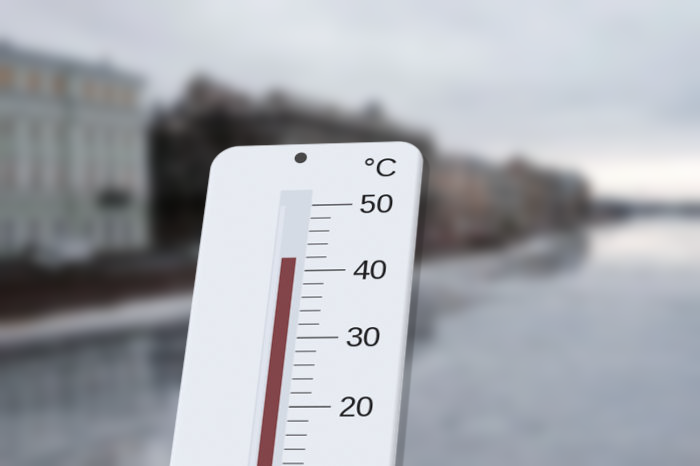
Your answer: 42 °C
